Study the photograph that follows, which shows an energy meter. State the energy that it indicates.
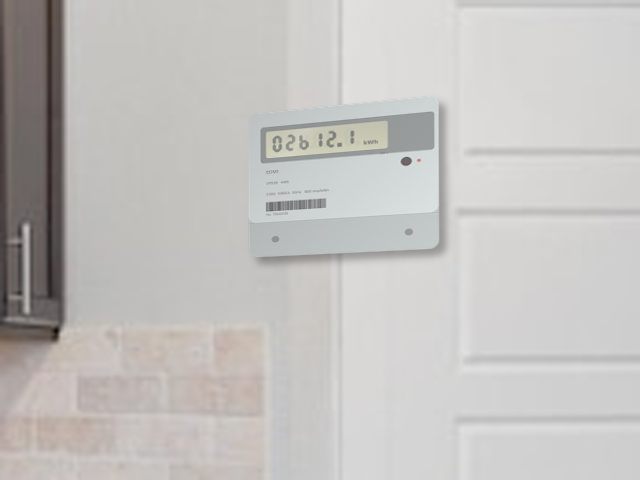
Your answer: 2612.1 kWh
